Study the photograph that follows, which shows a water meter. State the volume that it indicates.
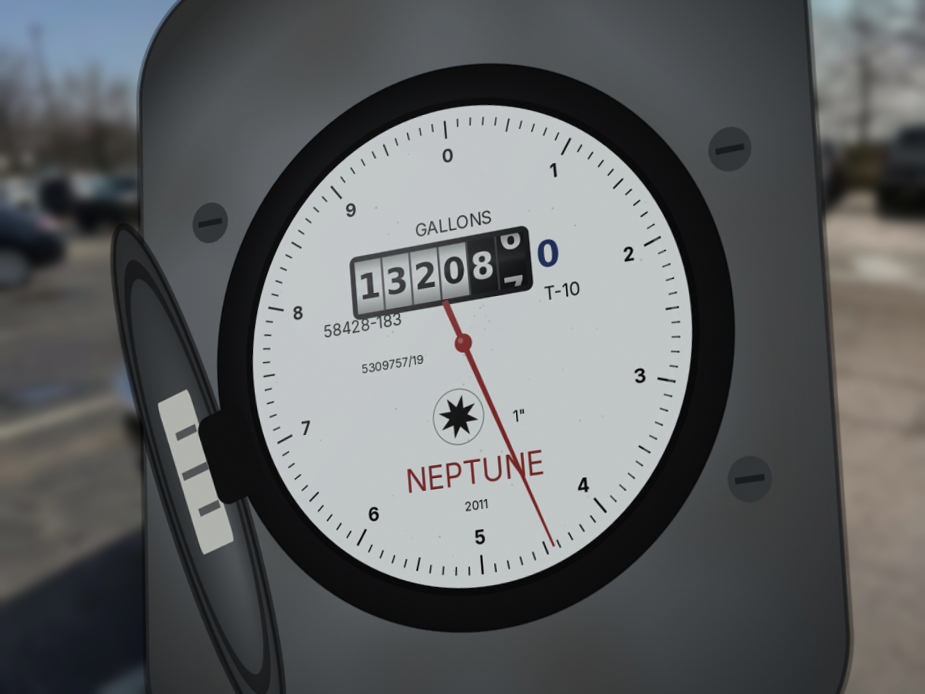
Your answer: 1320864.4 gal
